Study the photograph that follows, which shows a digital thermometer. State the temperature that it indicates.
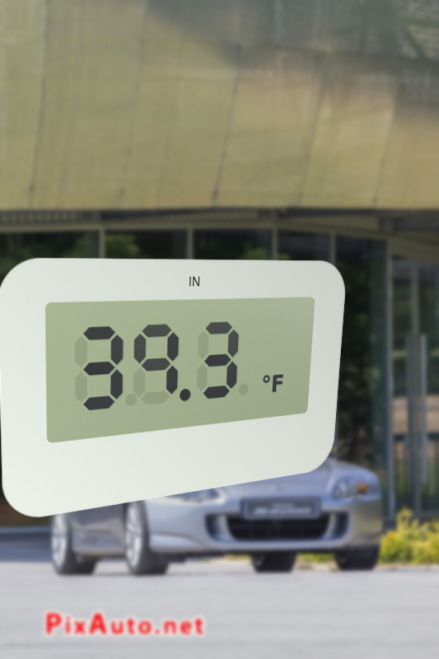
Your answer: 39.3 °F
